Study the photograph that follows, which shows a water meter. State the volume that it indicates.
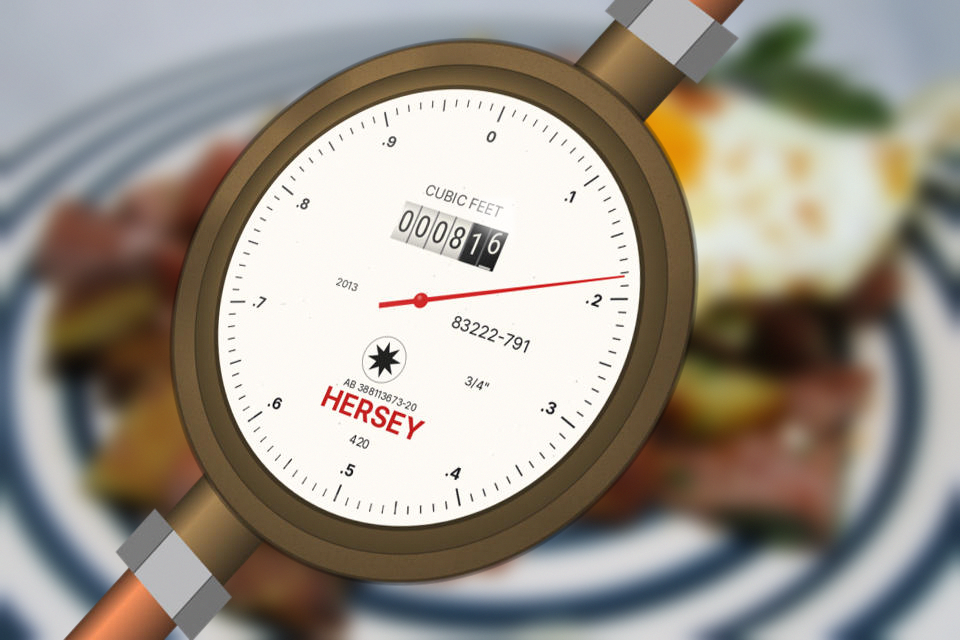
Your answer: 816.18 ft³
